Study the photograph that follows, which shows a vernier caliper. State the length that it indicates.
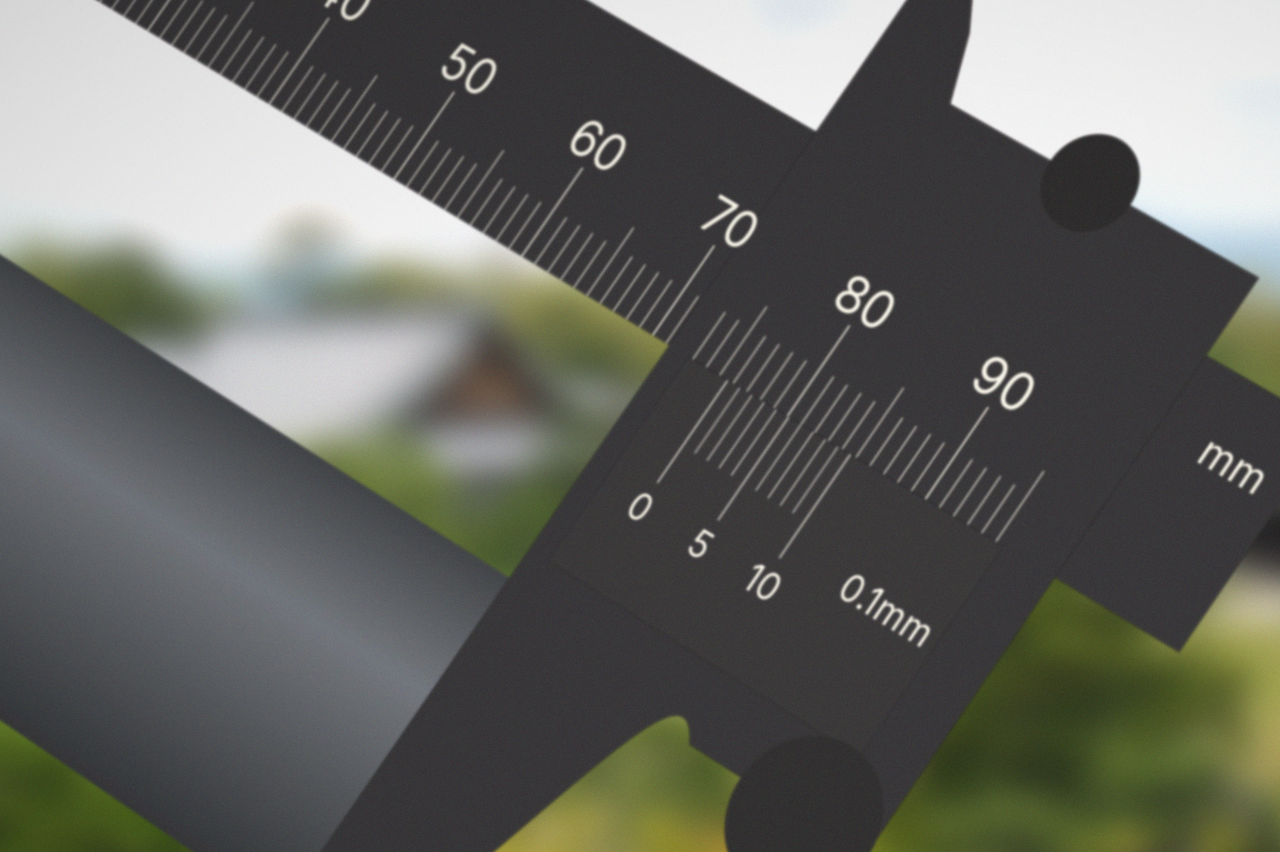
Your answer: 75.6 mm
